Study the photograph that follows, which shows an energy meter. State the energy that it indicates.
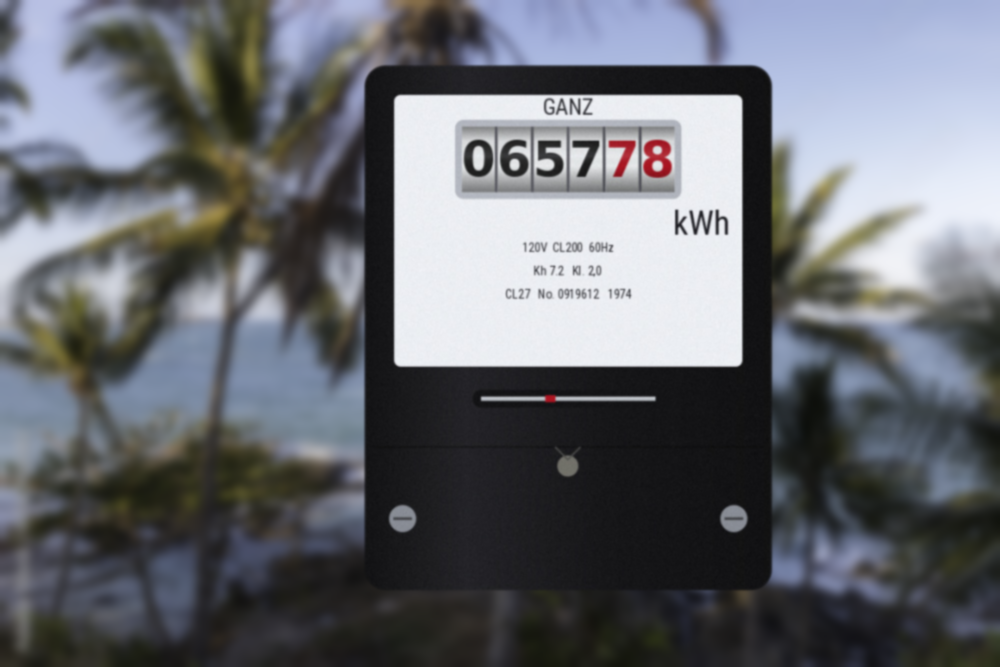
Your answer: 657.78 kWh
